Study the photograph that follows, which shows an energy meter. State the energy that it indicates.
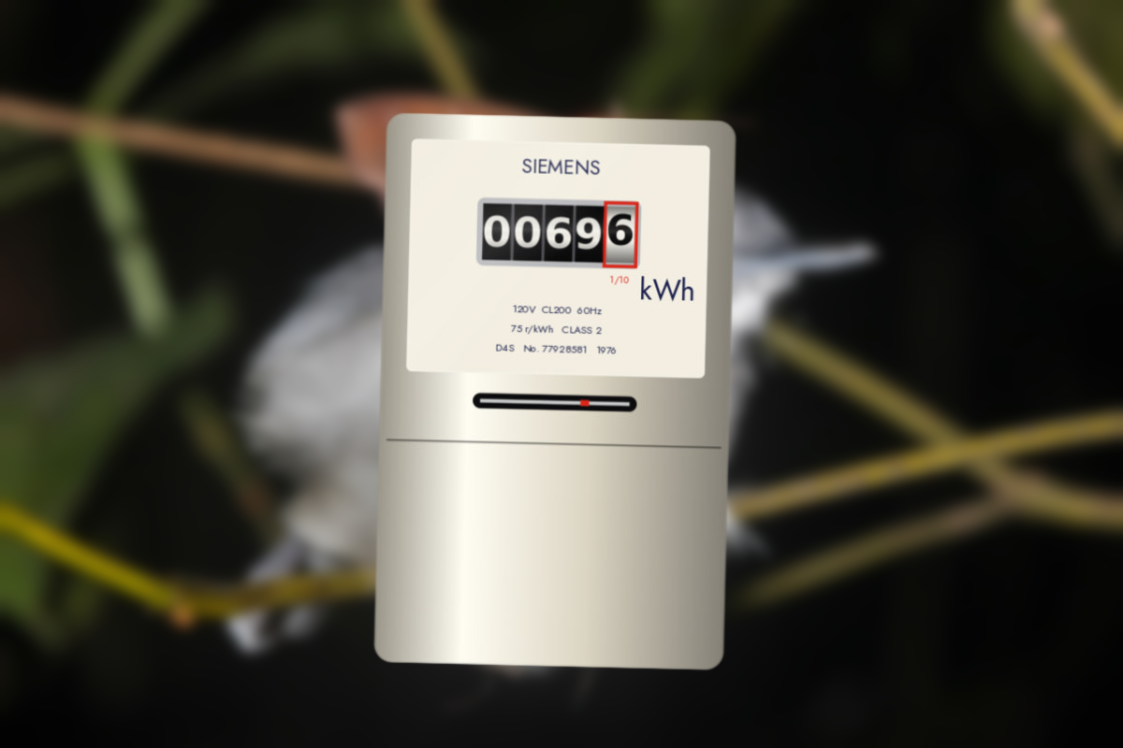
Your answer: 69.6 kWh
